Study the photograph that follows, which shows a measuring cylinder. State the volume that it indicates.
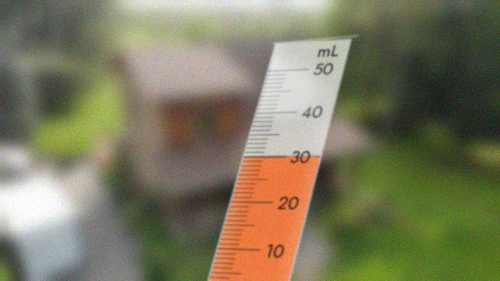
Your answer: 30 mL
